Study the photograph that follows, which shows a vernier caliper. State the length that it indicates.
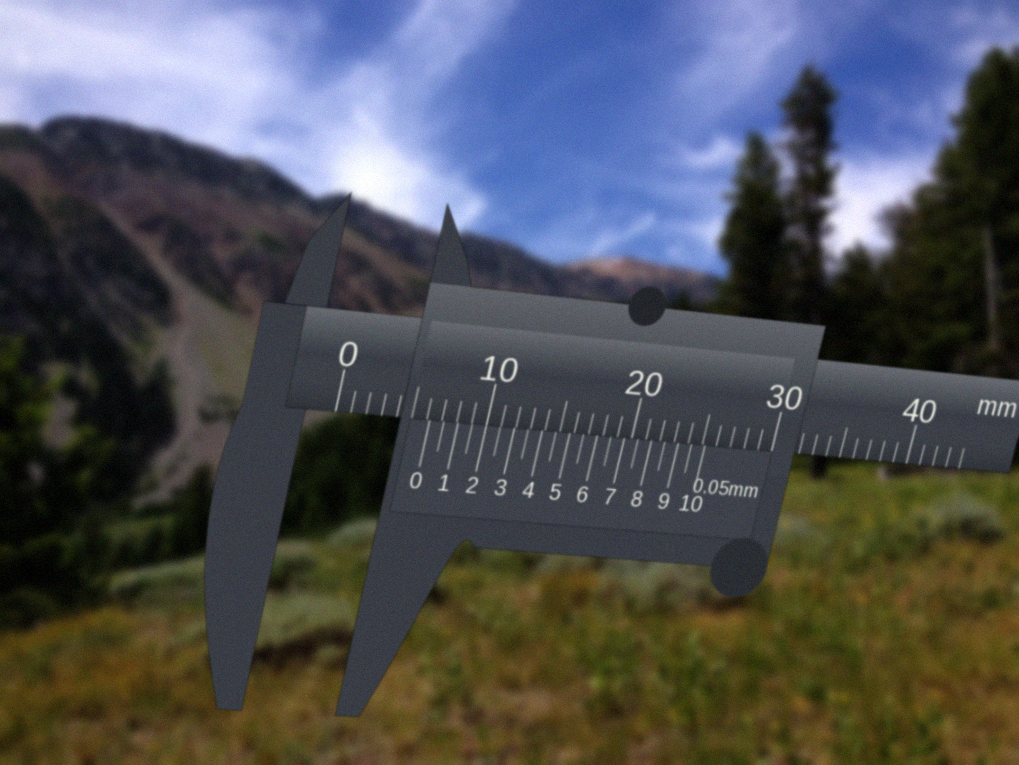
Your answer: 6.2 mm
